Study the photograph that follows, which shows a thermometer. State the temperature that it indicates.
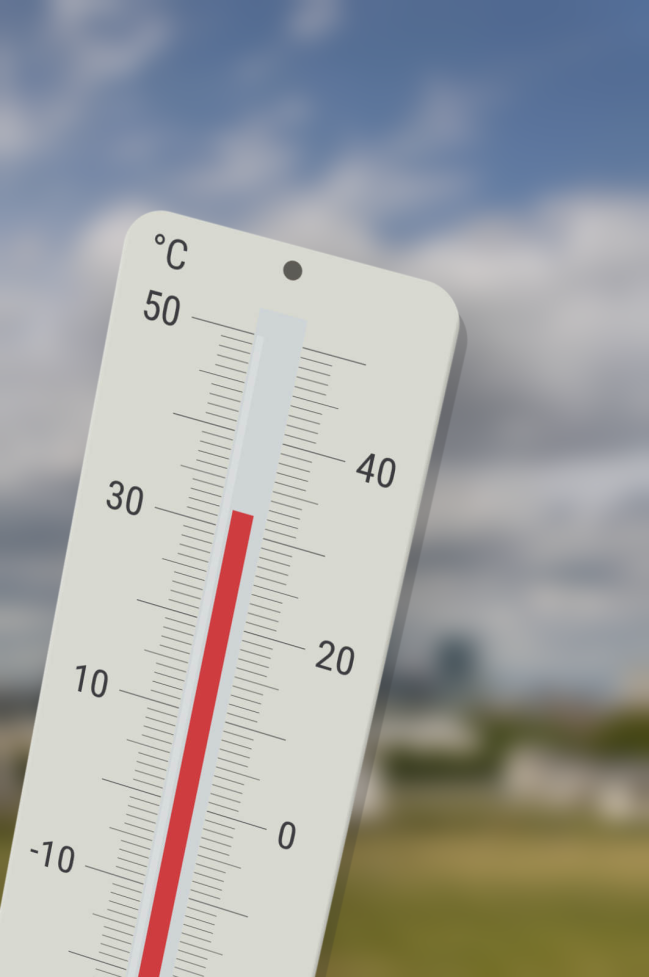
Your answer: 32 °C
